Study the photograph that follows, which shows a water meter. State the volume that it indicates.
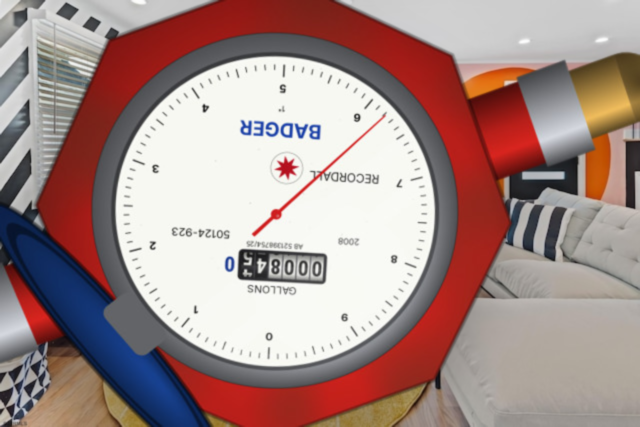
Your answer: 8446.2 gal
